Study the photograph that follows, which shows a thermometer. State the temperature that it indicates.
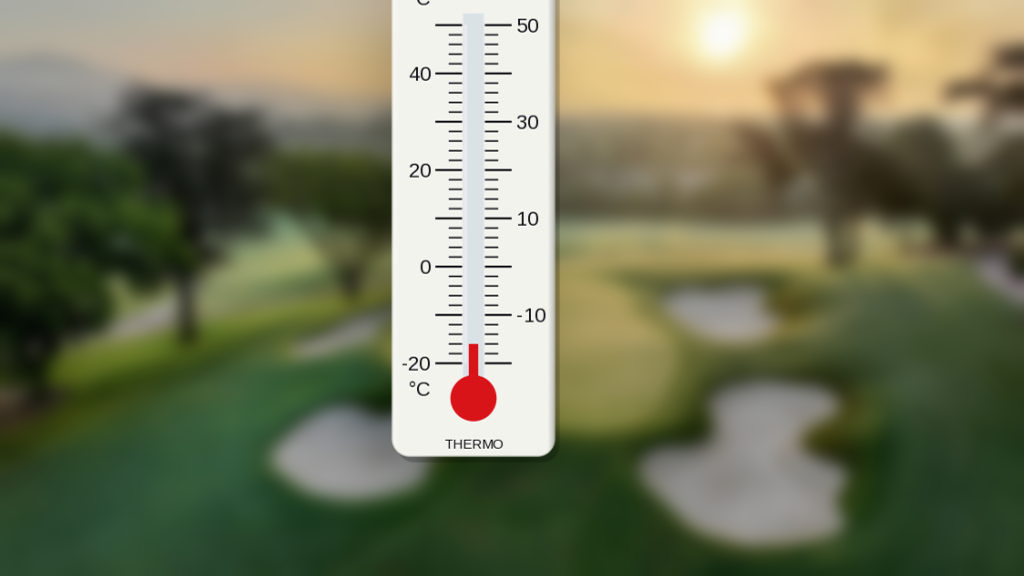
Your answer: -16 °C
